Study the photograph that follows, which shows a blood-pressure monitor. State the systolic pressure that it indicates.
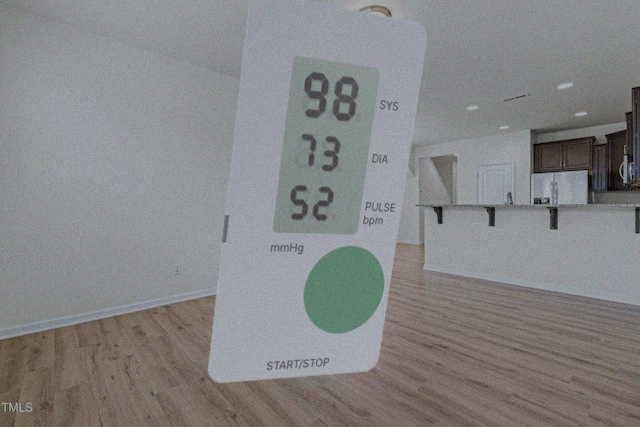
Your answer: 98 mmHg
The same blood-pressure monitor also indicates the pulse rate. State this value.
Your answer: 52 bpm
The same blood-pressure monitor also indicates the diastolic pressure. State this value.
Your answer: 73 mmHg
